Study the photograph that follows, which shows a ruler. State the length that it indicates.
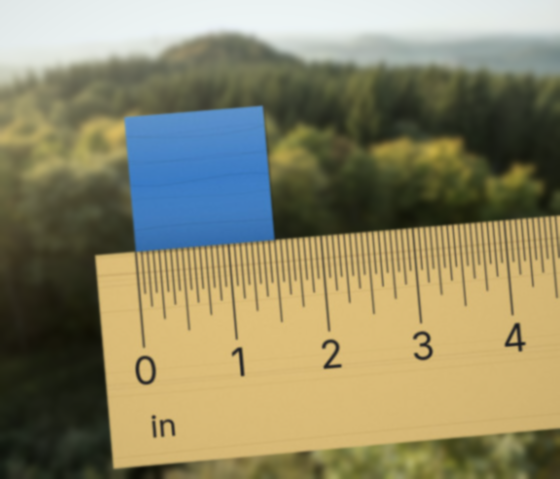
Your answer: 1.5 in
